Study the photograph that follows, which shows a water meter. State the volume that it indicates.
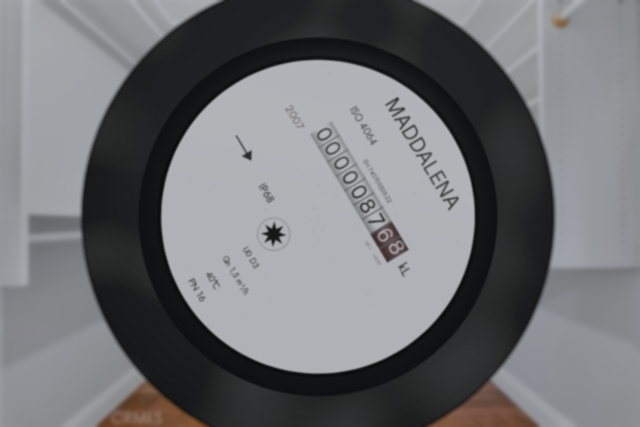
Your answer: 87.68 kL
